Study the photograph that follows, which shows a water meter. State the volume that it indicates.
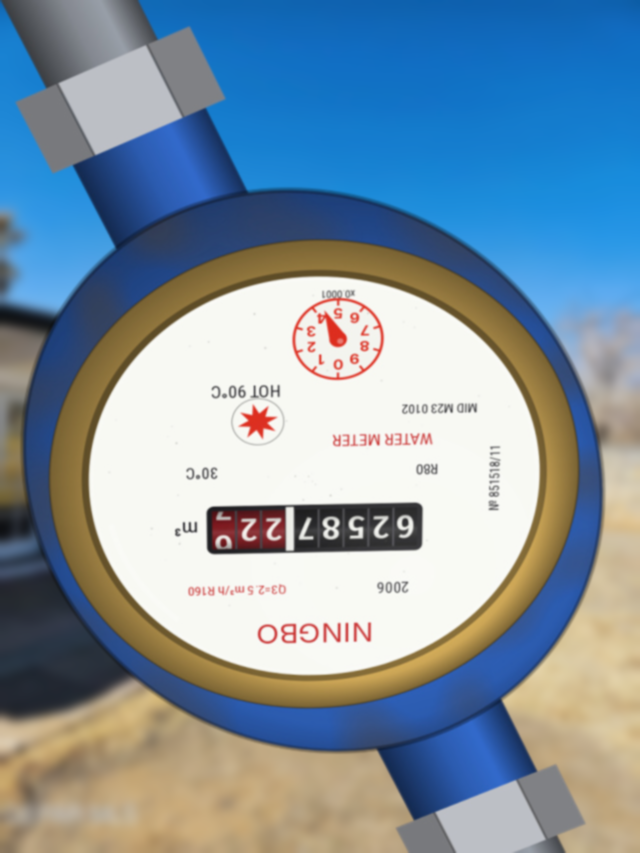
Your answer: 62587.2264 m³
